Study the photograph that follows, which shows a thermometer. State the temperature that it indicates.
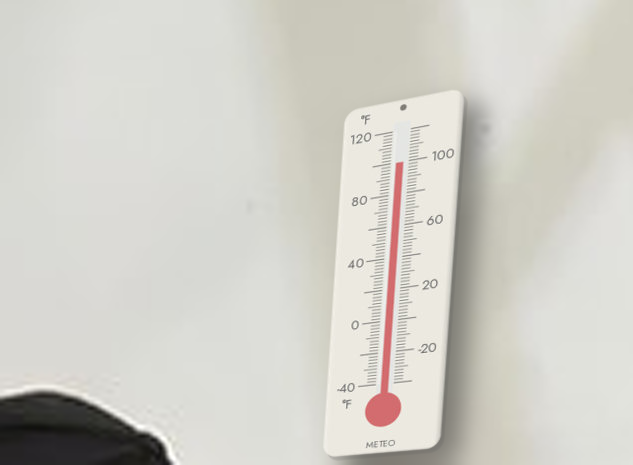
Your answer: 100 °F
